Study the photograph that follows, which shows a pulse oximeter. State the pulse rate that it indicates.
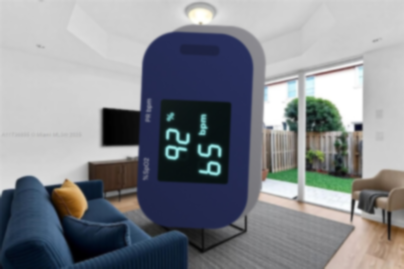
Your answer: 65 bpm
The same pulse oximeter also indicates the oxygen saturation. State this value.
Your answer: 92 %
